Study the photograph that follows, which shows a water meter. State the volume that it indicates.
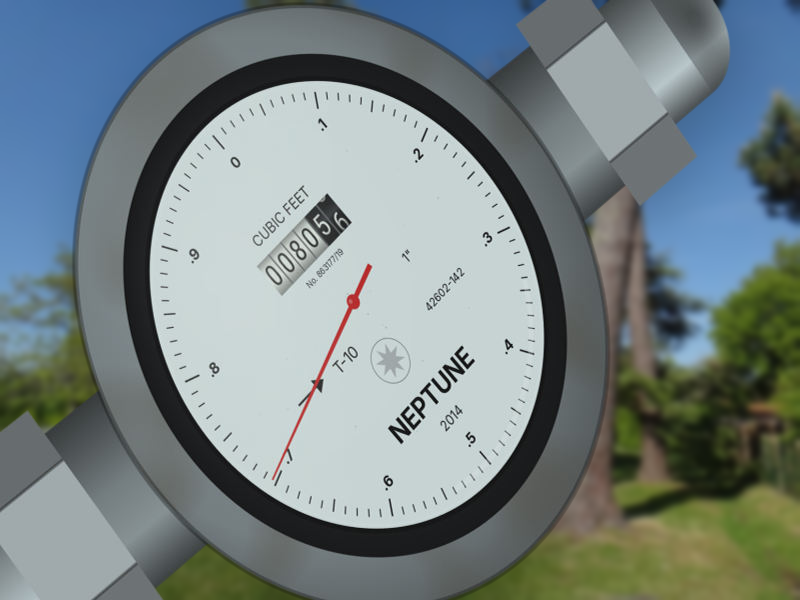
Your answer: 8055.70 ft³
